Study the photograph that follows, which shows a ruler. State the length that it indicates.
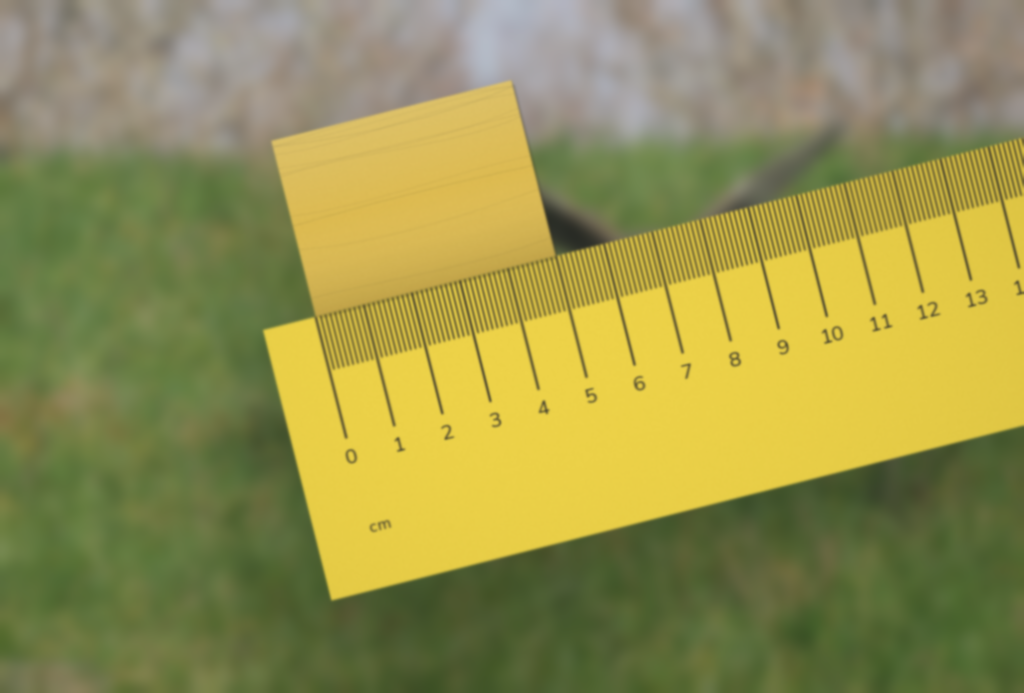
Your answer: 5 cm
